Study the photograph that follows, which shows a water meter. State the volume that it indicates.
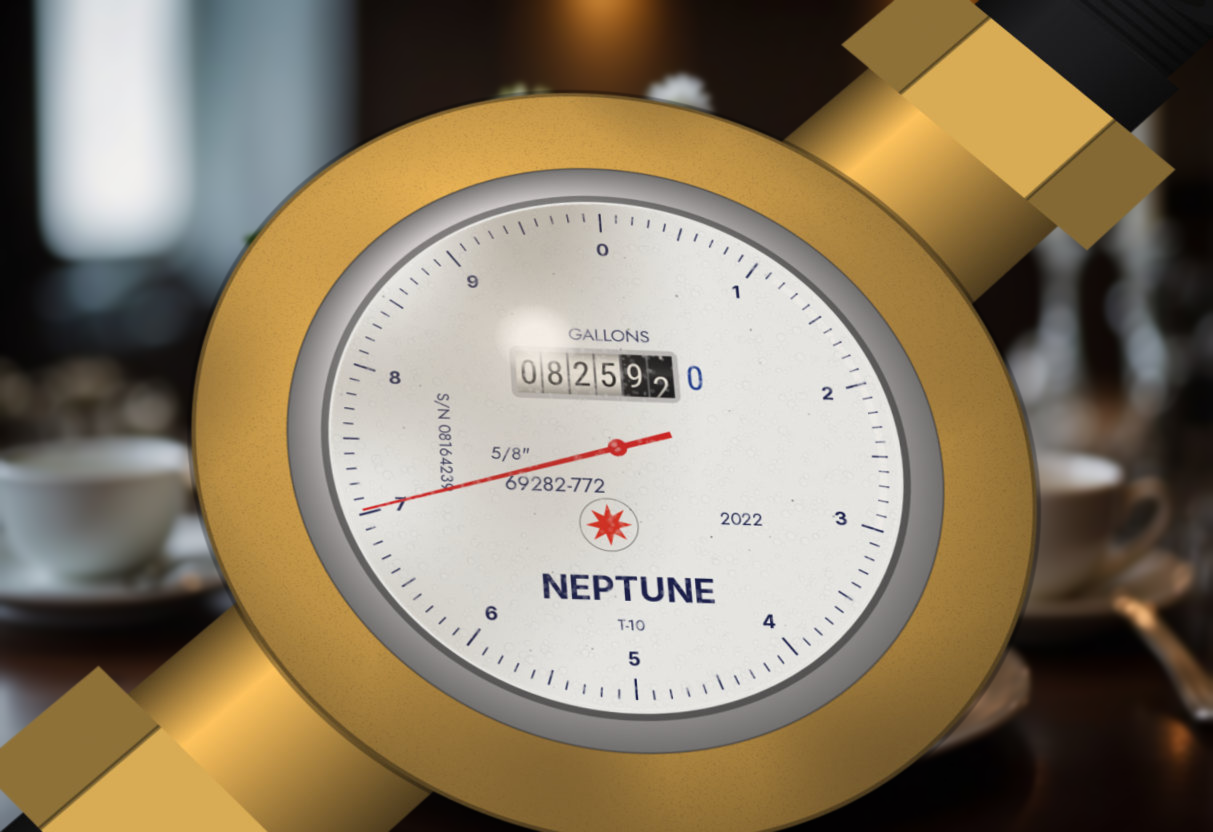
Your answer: 825917.0 gal
